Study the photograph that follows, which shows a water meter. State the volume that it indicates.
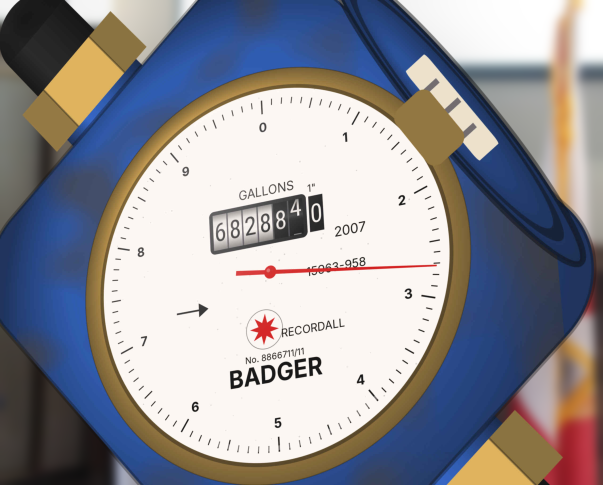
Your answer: 6828842.7 gal
